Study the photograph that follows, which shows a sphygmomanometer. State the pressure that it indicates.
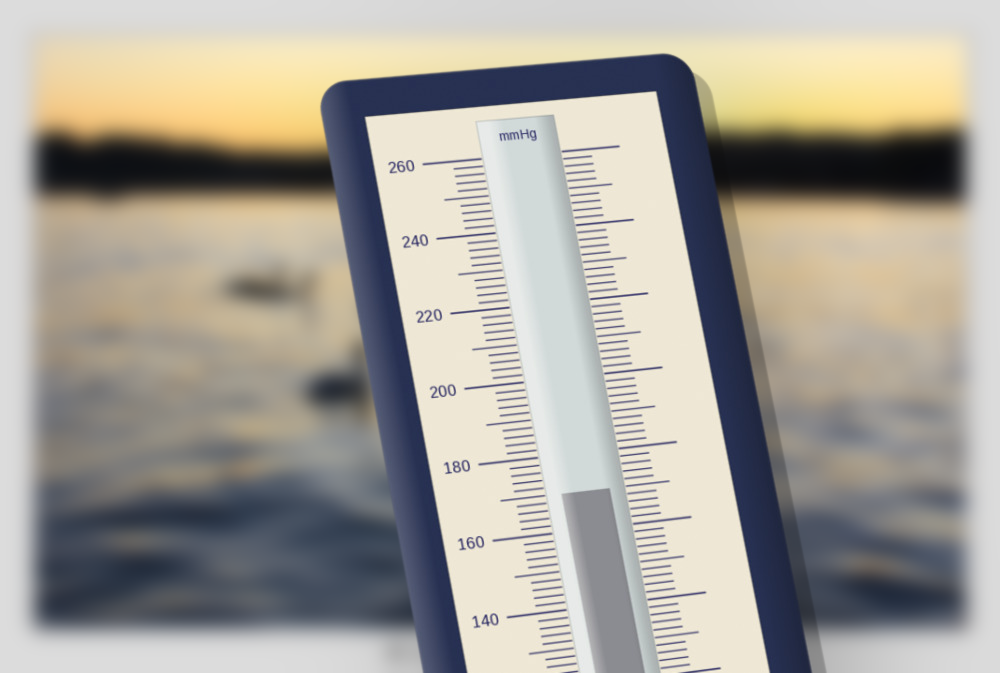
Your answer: 170 mmHg
